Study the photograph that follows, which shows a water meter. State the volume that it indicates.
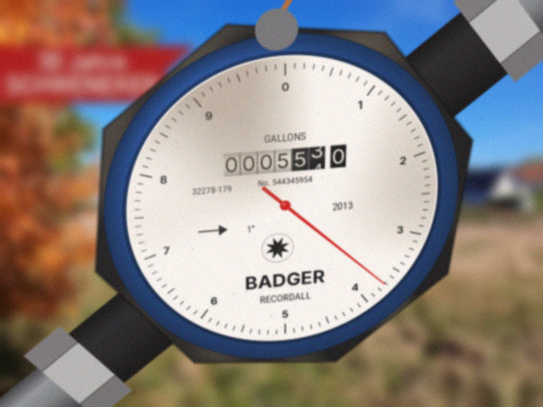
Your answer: 5533.7 gal
